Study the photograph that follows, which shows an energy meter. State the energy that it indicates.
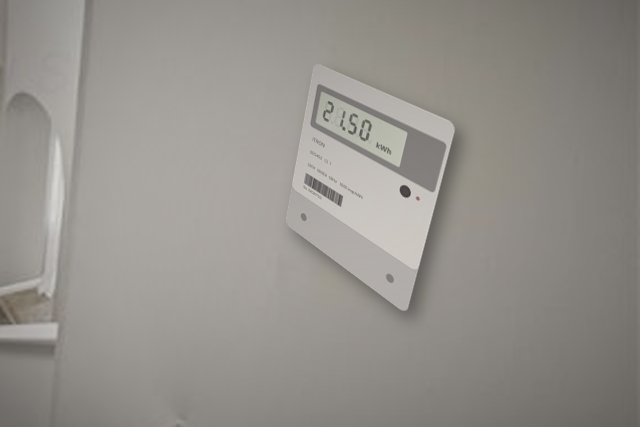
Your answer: 21.50 kWh
